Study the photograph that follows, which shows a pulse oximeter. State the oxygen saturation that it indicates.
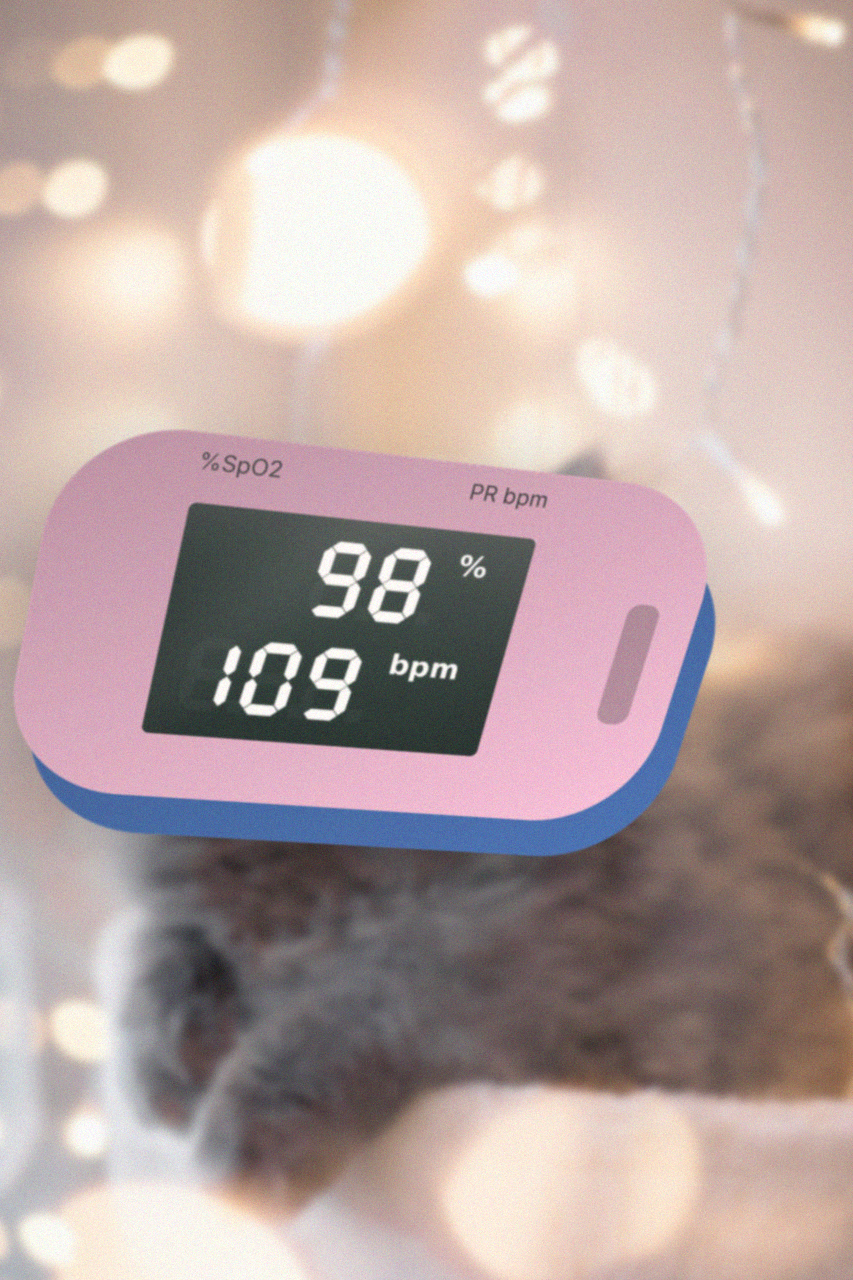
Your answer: 98 %
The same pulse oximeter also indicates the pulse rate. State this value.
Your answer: 109 bpm
